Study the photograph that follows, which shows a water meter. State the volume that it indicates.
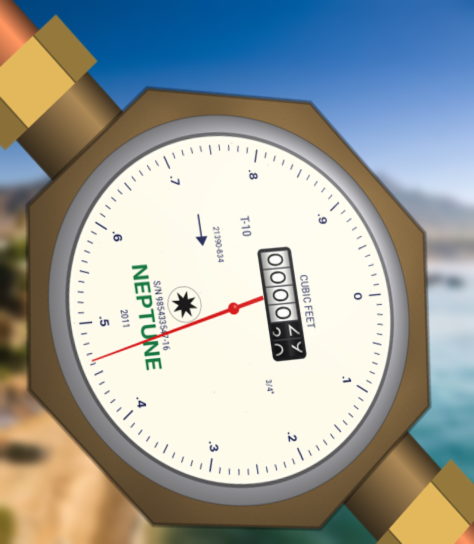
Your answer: 29.46 ft³
